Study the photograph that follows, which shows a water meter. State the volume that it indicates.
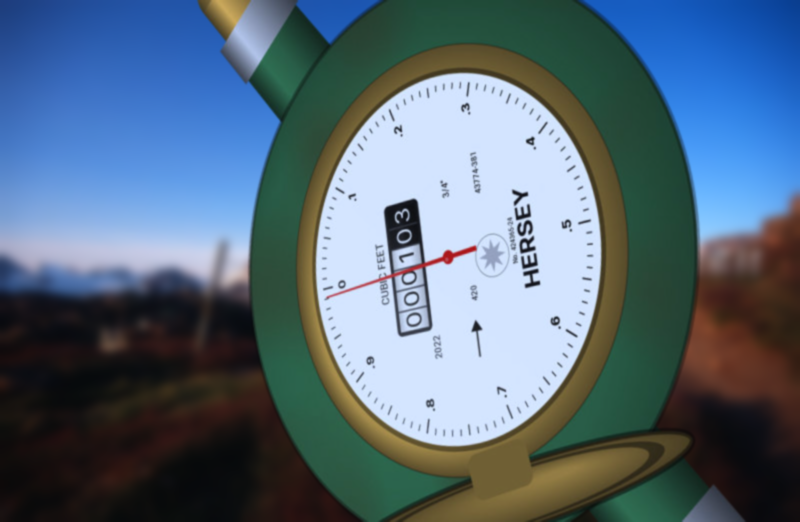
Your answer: 102.99 ft³
